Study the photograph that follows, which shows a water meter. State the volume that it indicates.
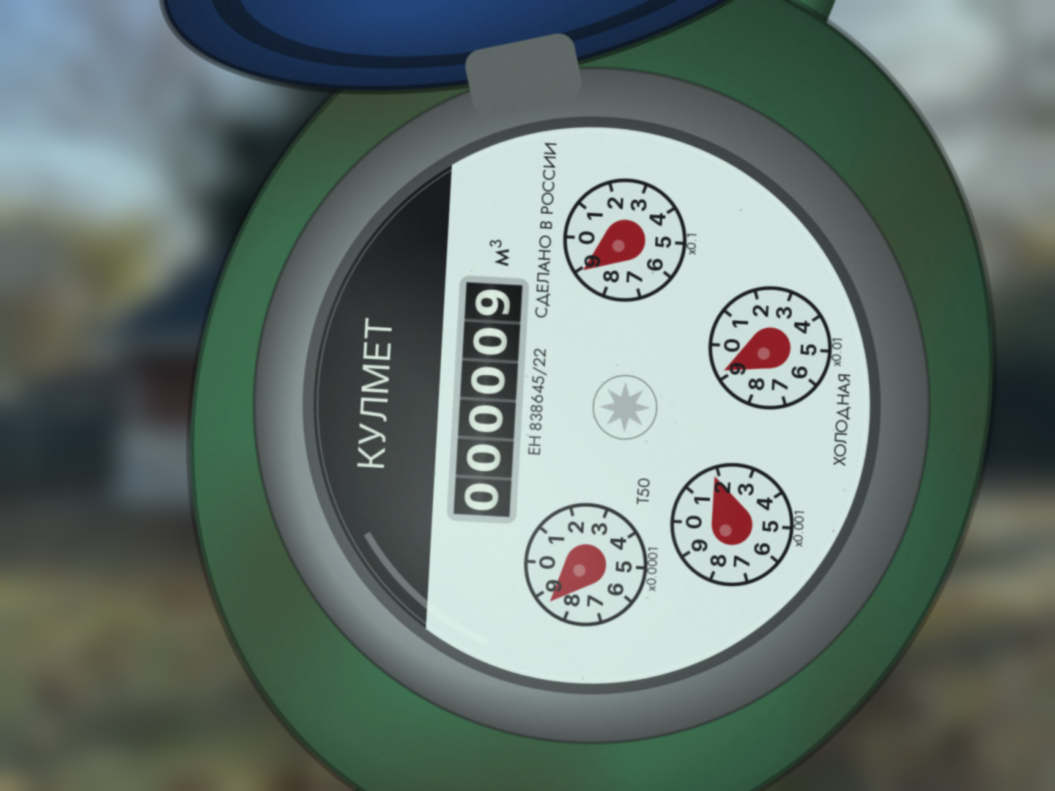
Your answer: 9.8918 m³
